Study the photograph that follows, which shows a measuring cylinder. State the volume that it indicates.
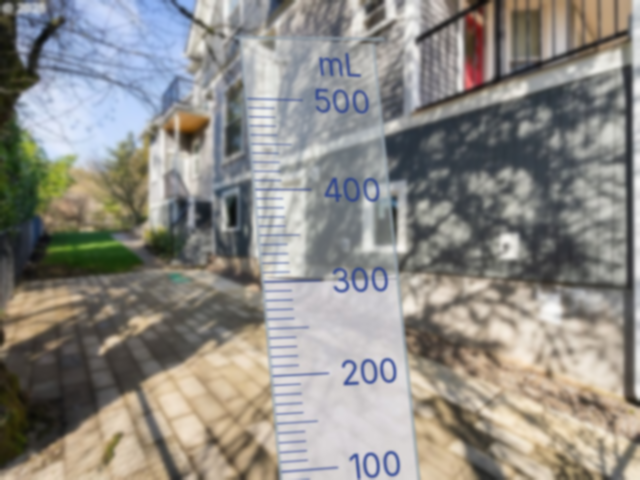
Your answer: 300 mL
